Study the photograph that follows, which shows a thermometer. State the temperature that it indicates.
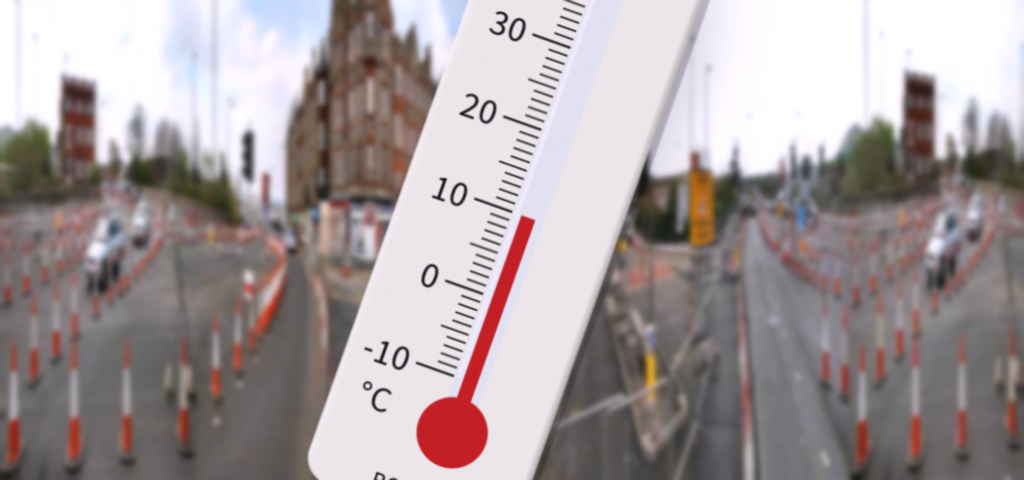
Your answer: 10 °C
